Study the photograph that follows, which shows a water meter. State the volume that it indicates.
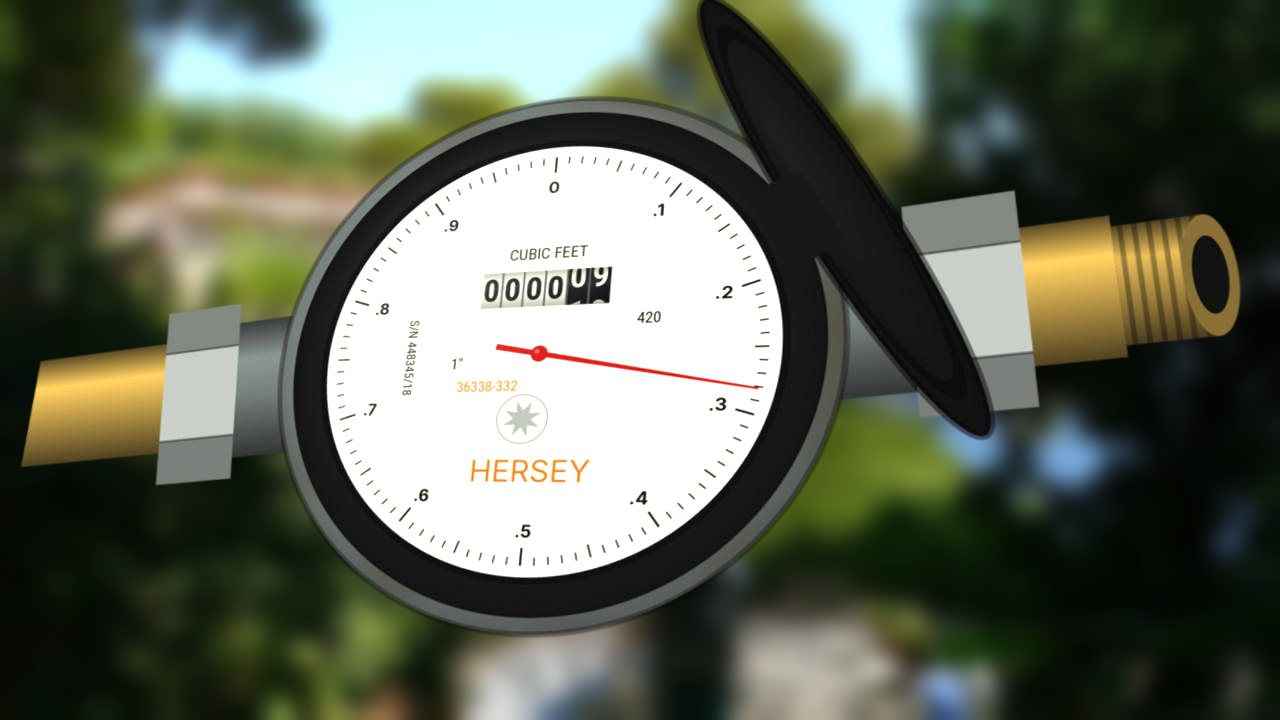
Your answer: 9.28 ft³
